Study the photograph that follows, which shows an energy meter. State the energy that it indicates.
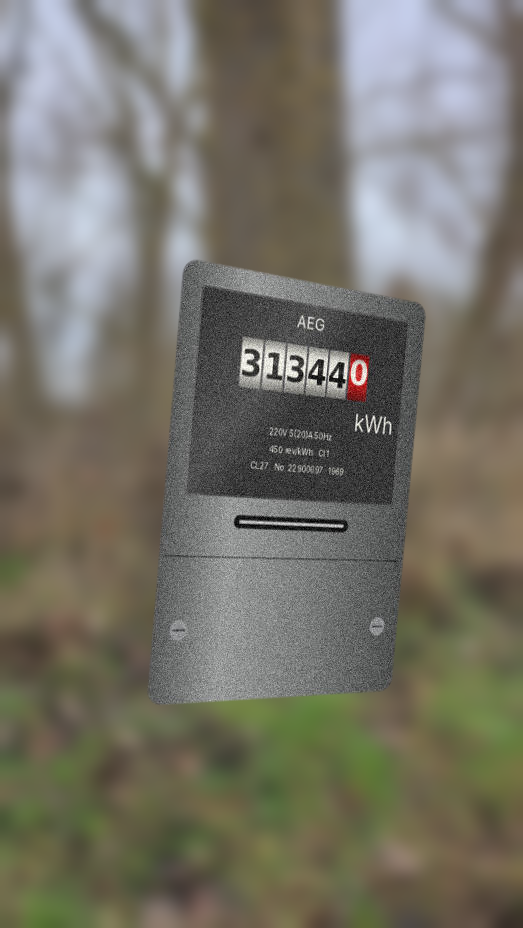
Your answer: 31344.0 kWh
